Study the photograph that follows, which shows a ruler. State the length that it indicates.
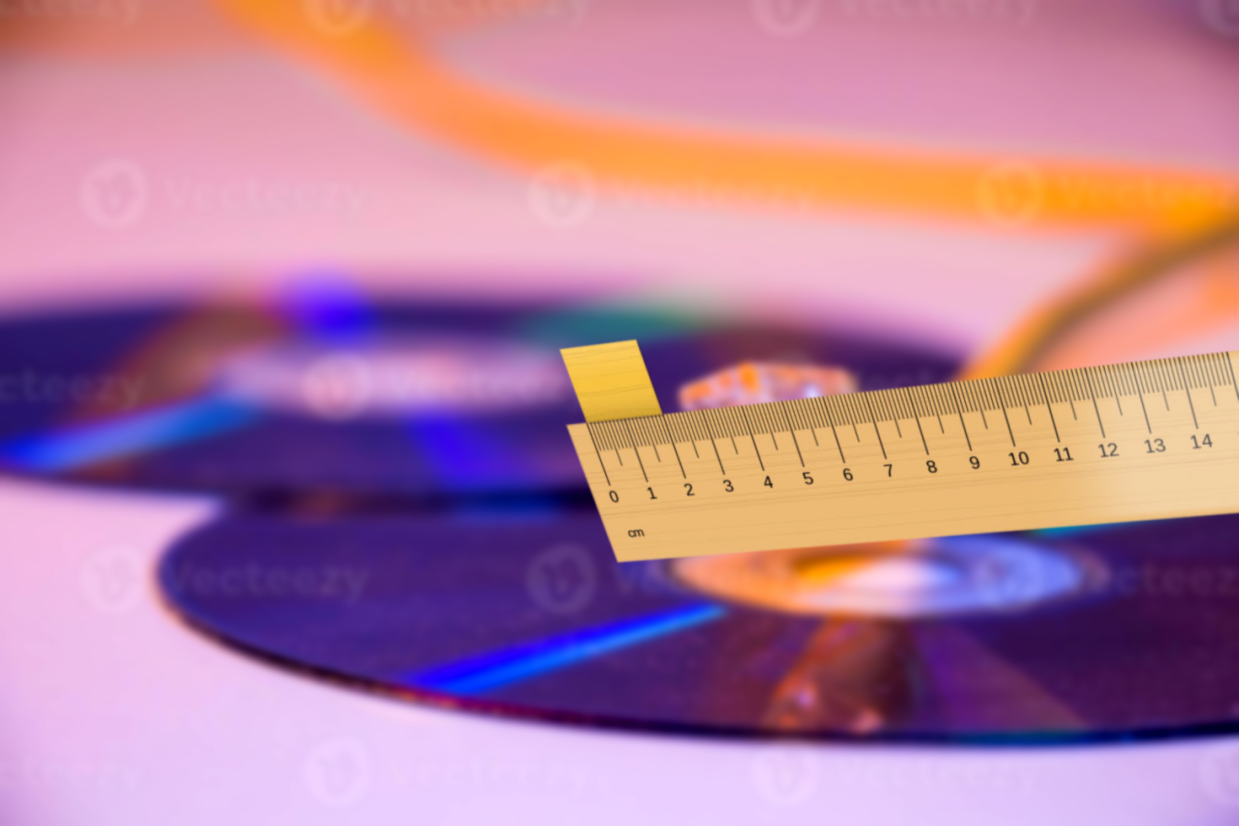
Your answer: 2 cm
